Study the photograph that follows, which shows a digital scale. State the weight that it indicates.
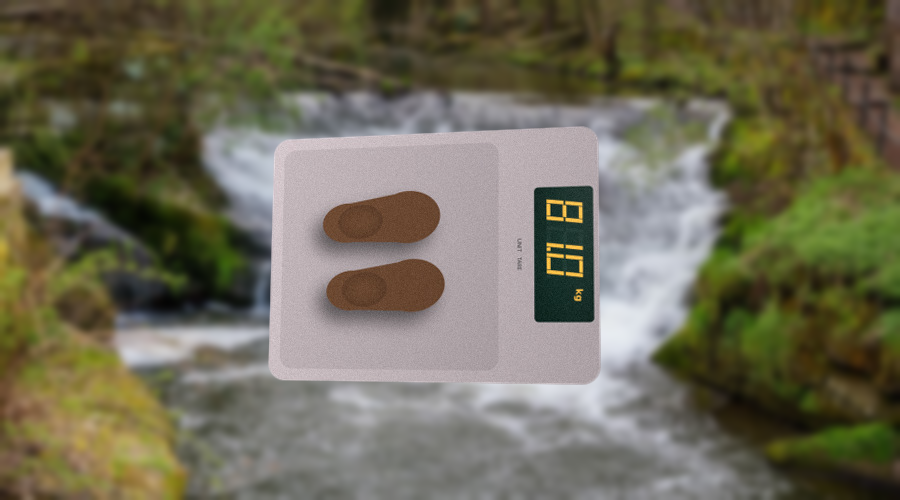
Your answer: 81.0 kg
